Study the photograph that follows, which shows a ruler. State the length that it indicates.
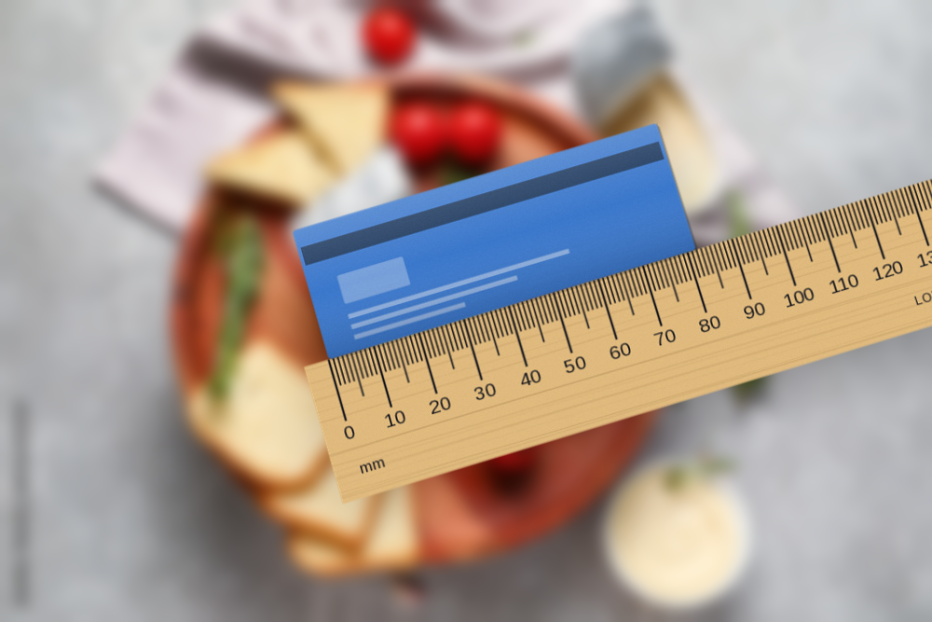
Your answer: 82 mm
